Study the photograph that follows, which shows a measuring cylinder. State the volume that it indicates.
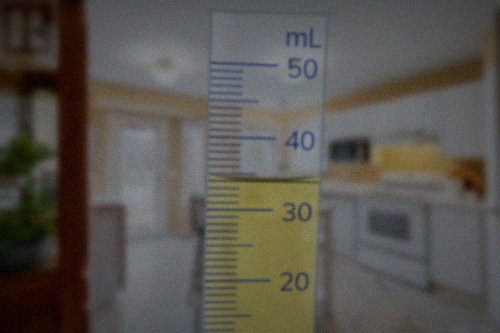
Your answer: 34 mL
